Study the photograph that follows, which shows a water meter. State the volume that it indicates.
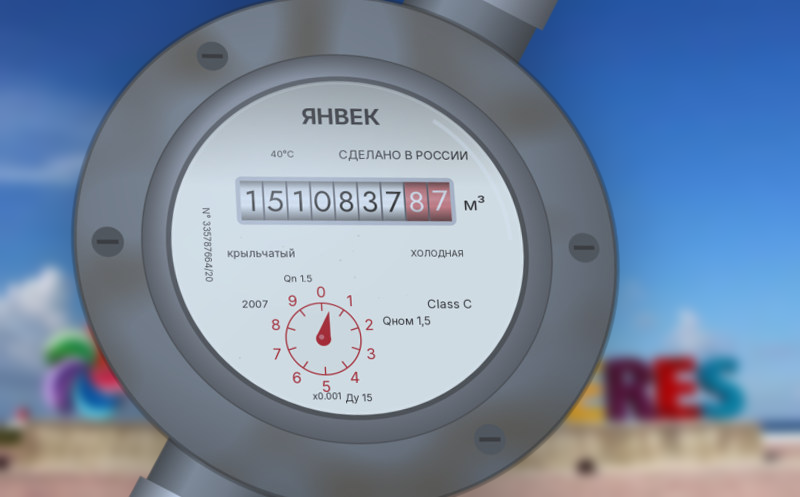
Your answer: 1510837.870 m³
